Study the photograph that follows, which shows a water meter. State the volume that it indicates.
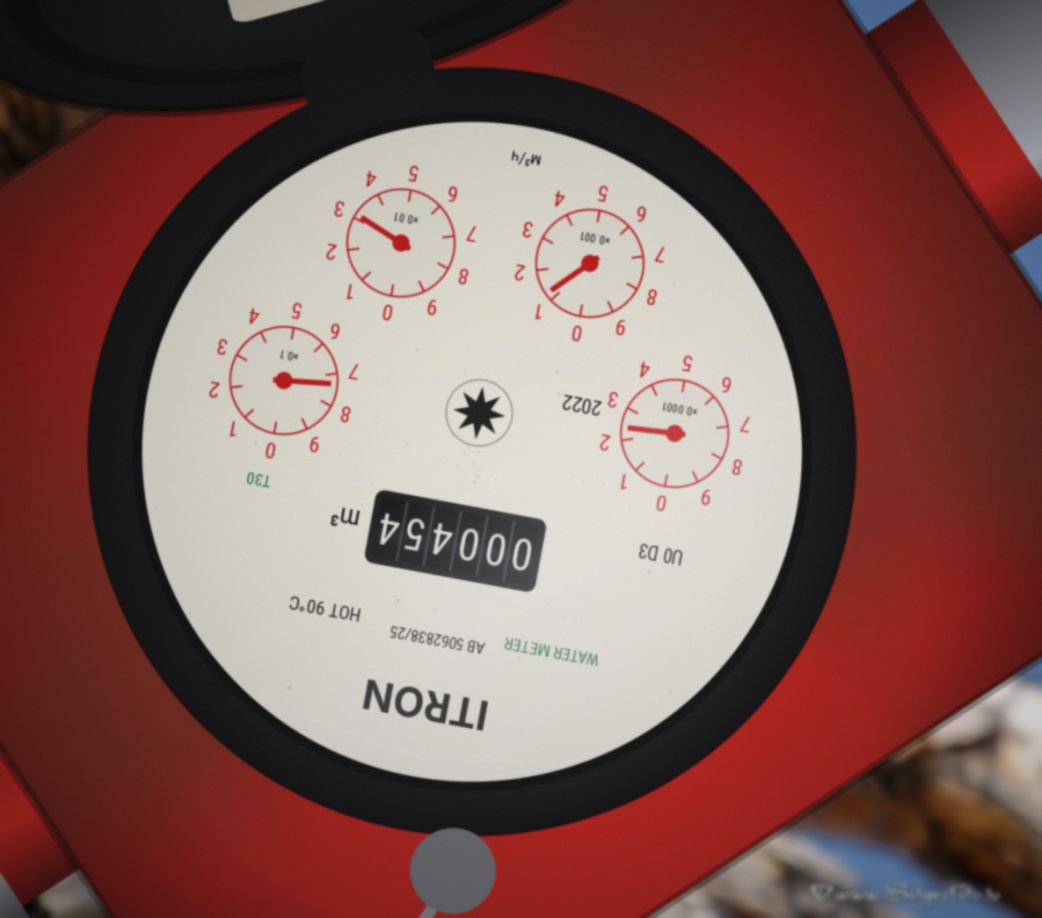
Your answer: 454.7312 m³
